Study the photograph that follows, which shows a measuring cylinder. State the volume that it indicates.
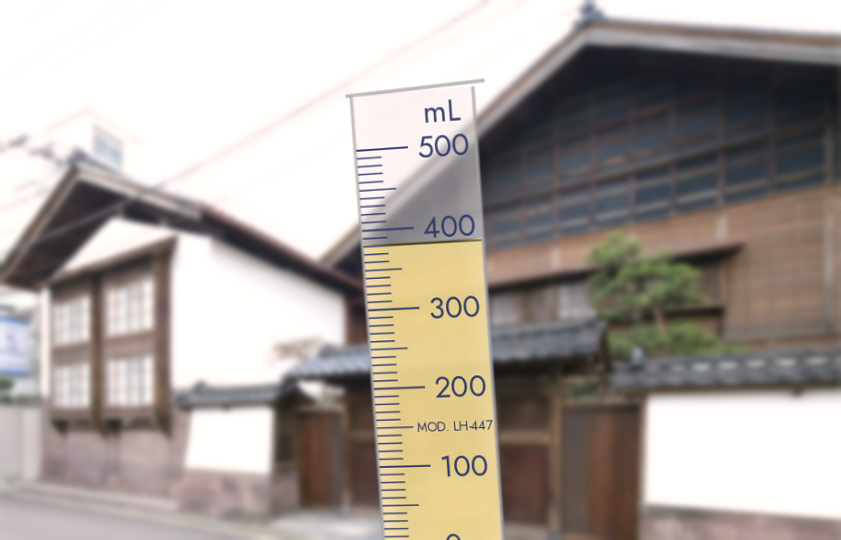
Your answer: 380 mL
